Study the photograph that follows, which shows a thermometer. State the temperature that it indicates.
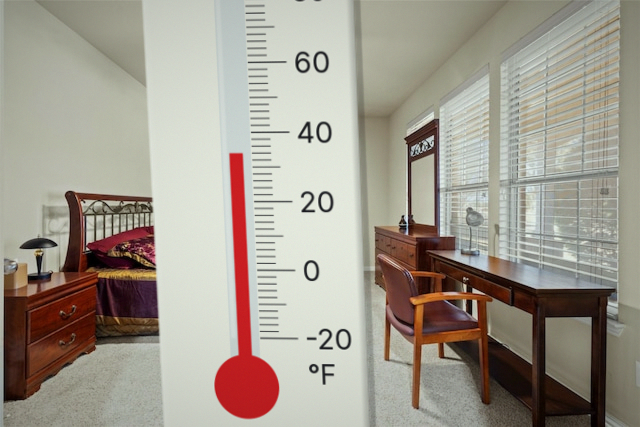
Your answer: 34 °F
